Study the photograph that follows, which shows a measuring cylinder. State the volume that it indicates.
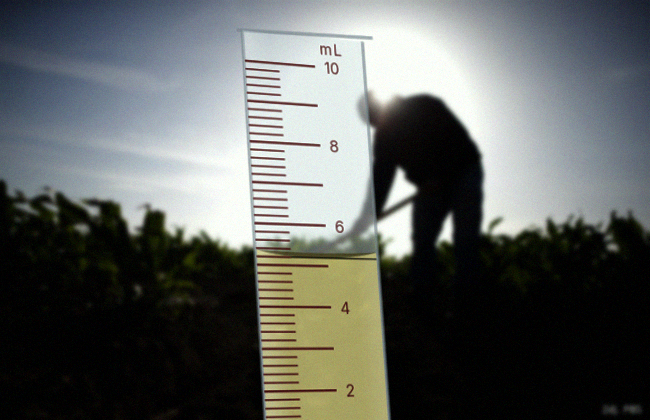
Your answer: 5.2 mL
